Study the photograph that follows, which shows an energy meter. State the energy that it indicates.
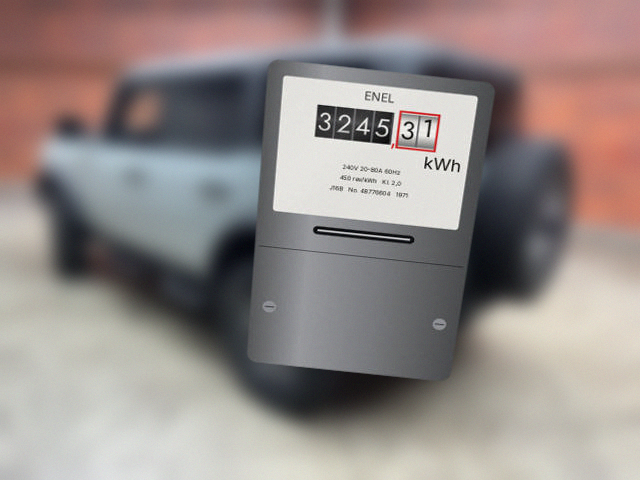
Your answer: 3245.31 kWh
